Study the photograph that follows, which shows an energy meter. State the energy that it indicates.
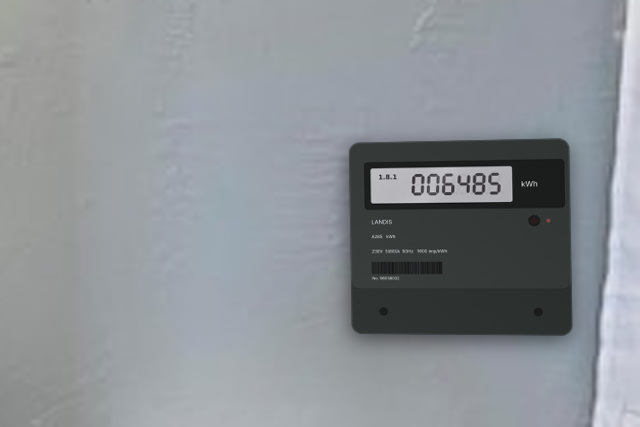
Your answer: 6485 kWh
